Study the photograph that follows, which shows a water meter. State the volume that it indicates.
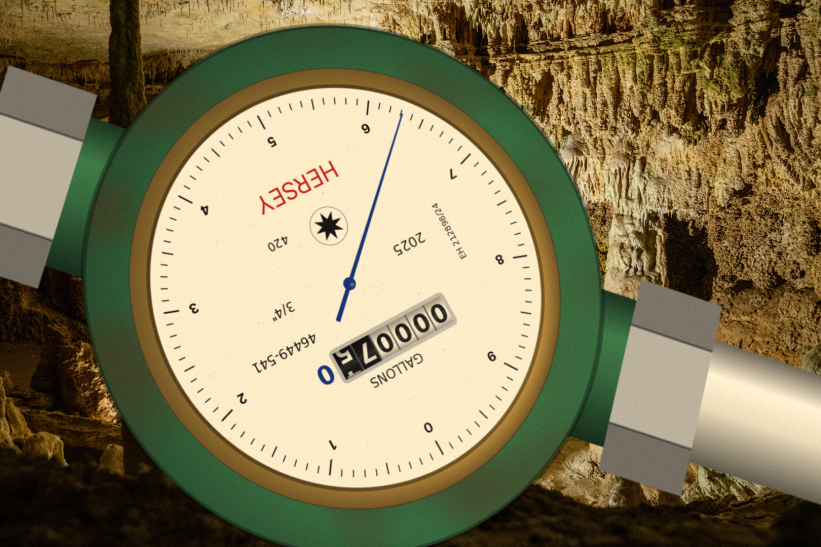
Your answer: 746.3 gal
